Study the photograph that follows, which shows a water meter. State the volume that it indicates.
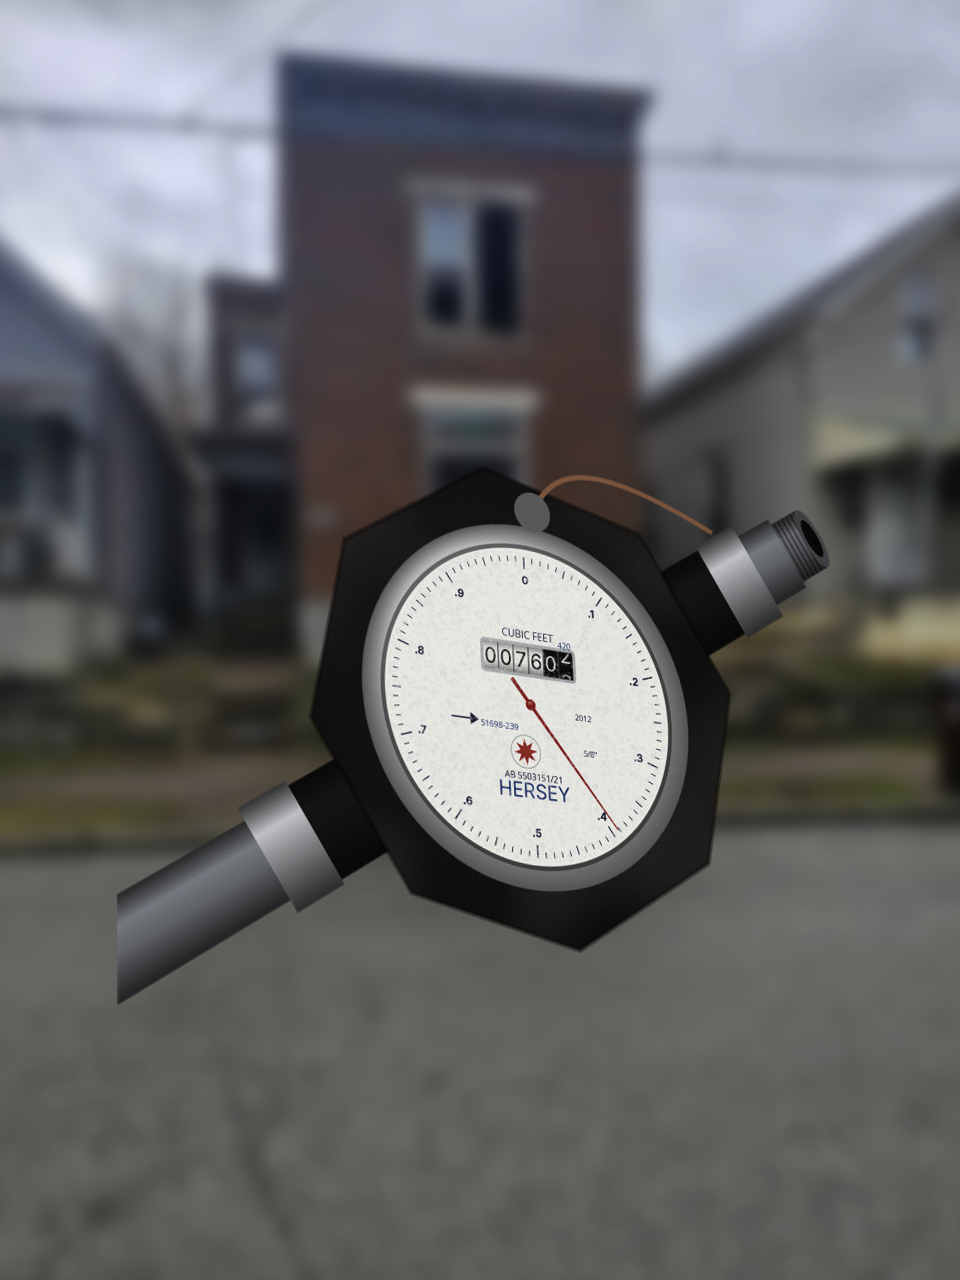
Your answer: 7602.39 ft³
